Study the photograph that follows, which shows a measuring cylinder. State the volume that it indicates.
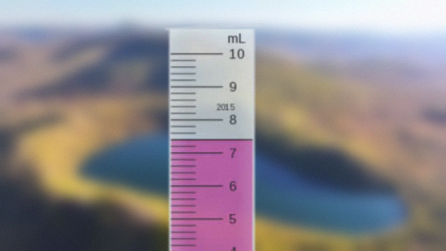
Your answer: 7.4 mL
